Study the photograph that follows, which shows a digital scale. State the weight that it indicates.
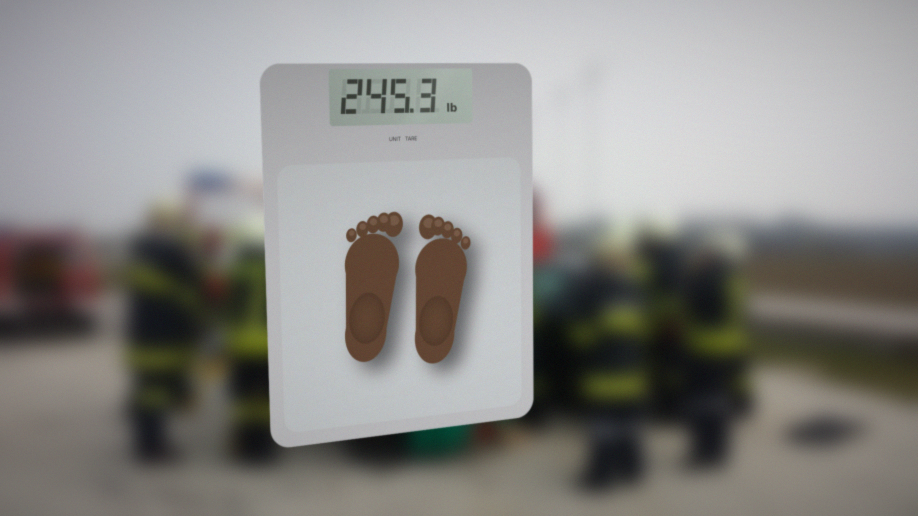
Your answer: 245.3 lb
